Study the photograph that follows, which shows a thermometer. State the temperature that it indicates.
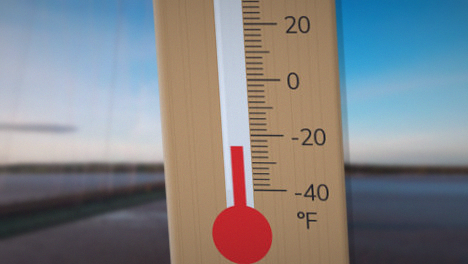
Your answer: -24 °F
